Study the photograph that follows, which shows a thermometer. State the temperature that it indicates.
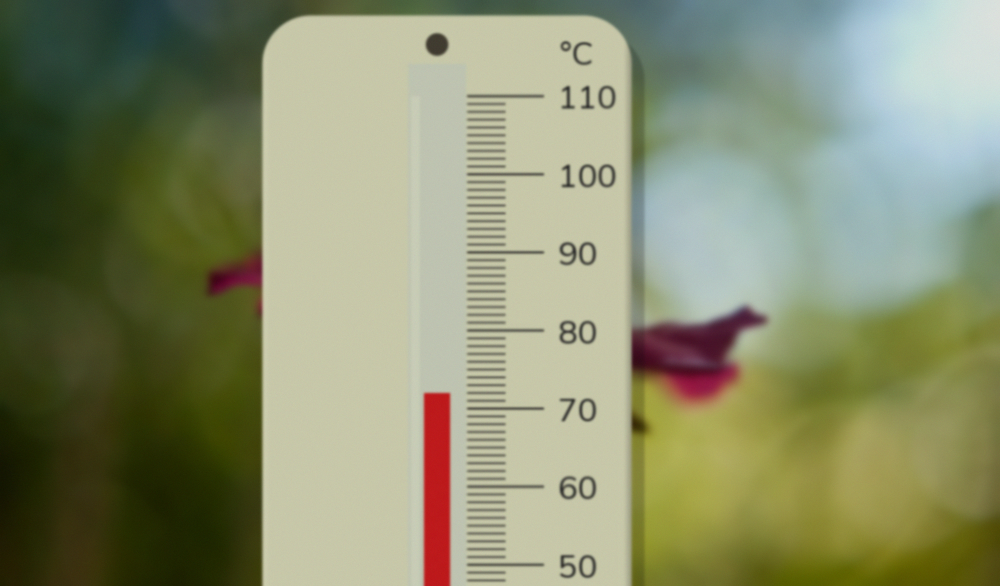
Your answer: 72 °C
